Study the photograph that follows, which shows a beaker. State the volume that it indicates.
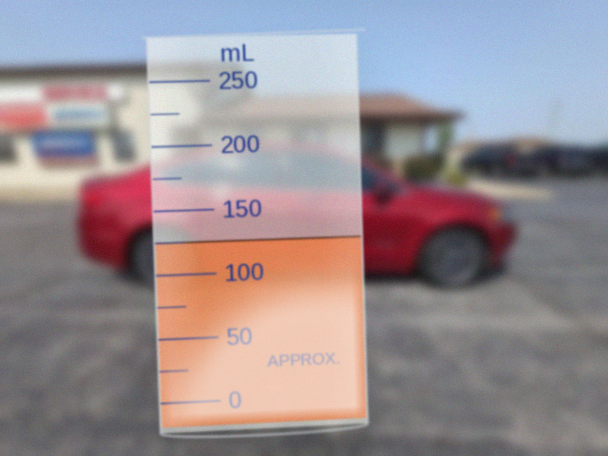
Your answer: 125 mL
